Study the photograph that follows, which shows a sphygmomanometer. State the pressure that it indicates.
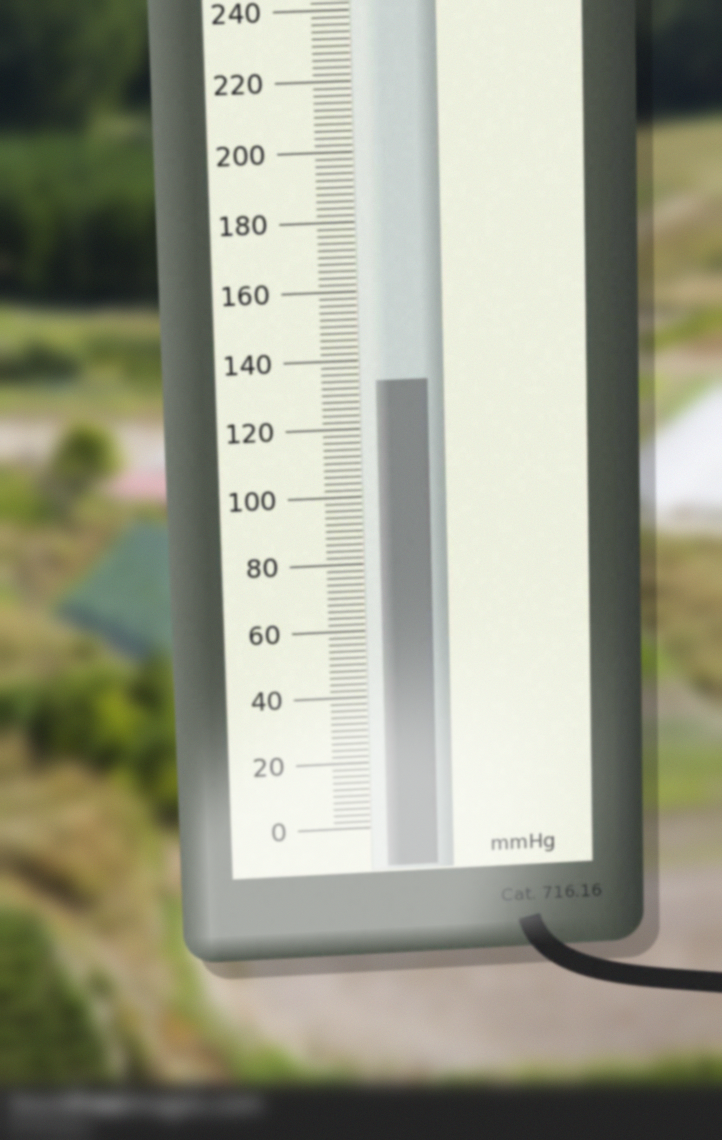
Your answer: 134 mmHg
